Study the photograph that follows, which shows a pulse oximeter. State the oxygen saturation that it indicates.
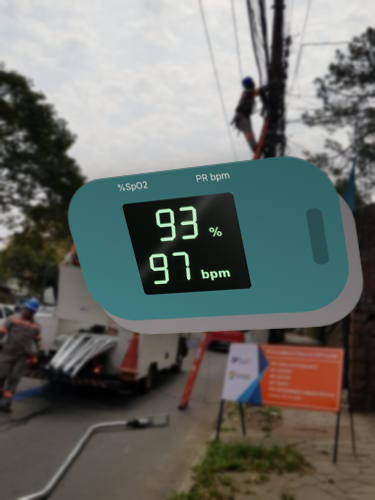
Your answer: 93 %
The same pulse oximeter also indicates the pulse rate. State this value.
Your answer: 97 bpm
